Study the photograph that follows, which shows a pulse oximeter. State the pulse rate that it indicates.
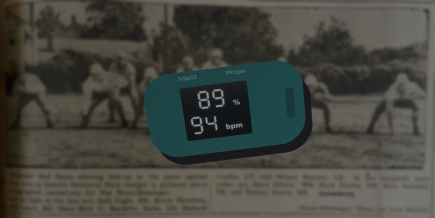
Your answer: 94 bpm
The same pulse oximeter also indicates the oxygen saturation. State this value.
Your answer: 89 %
